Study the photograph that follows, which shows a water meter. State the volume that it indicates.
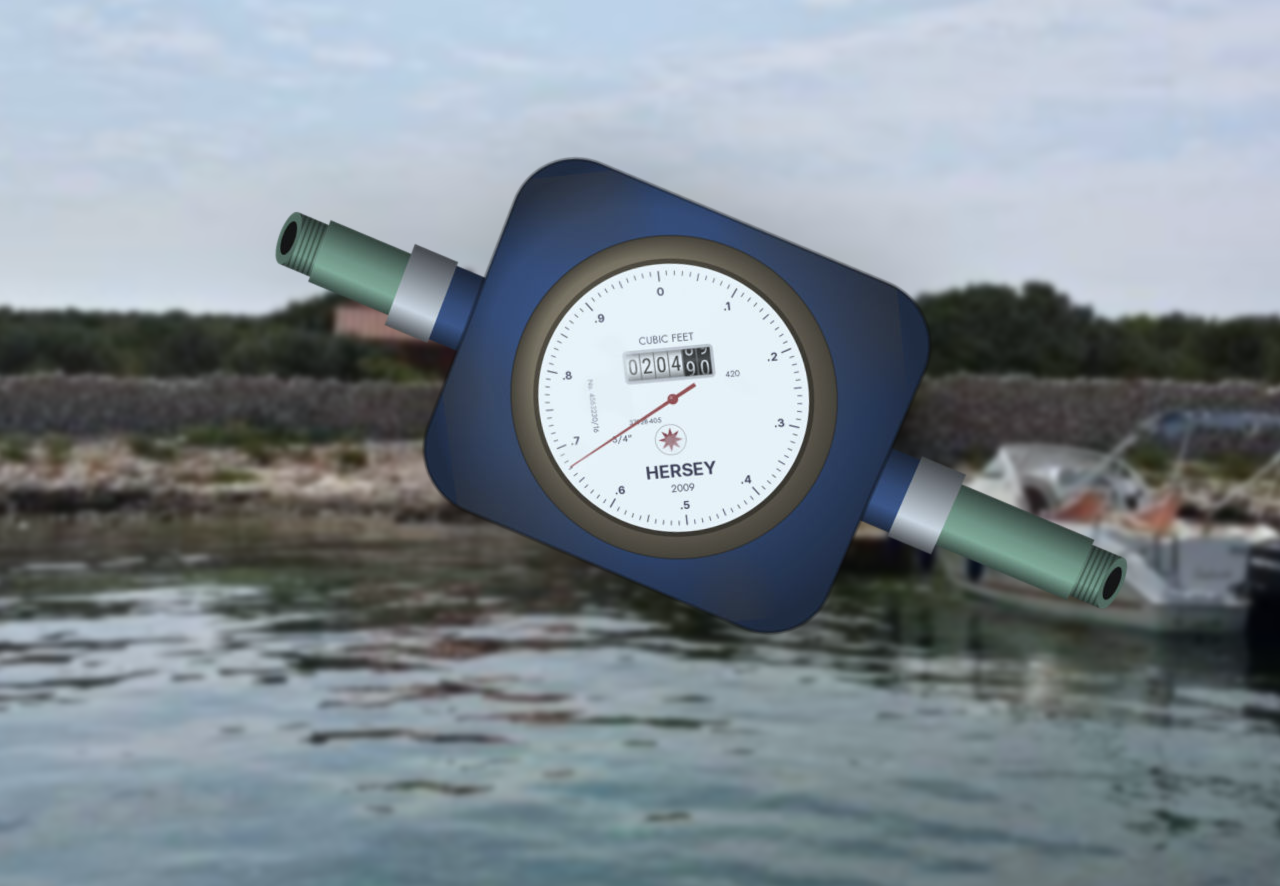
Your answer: 20489.67 ft³
